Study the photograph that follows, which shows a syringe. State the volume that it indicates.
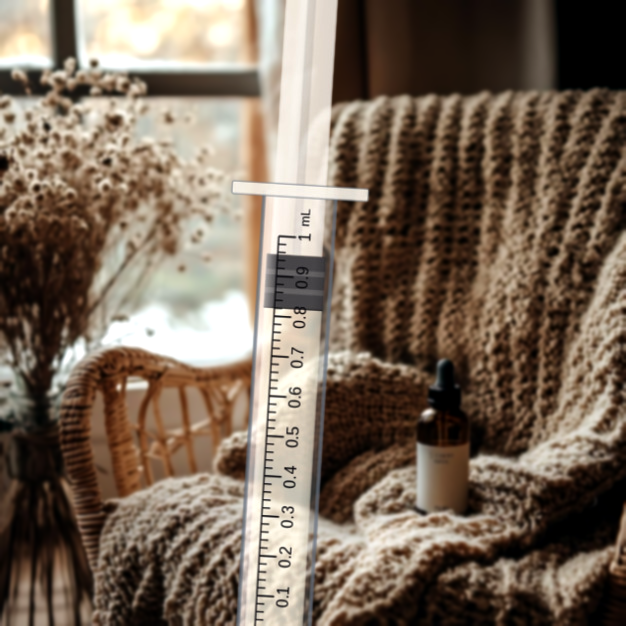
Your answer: 0.82 mL
